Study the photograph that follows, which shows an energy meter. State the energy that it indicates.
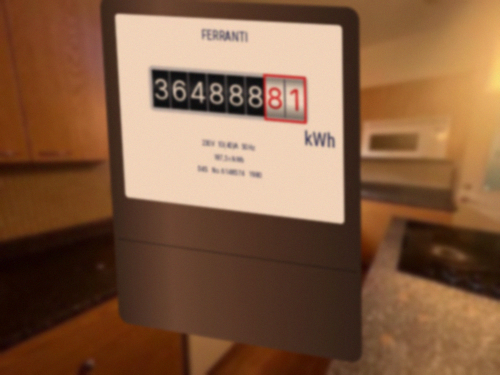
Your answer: 364888.81 kWh
